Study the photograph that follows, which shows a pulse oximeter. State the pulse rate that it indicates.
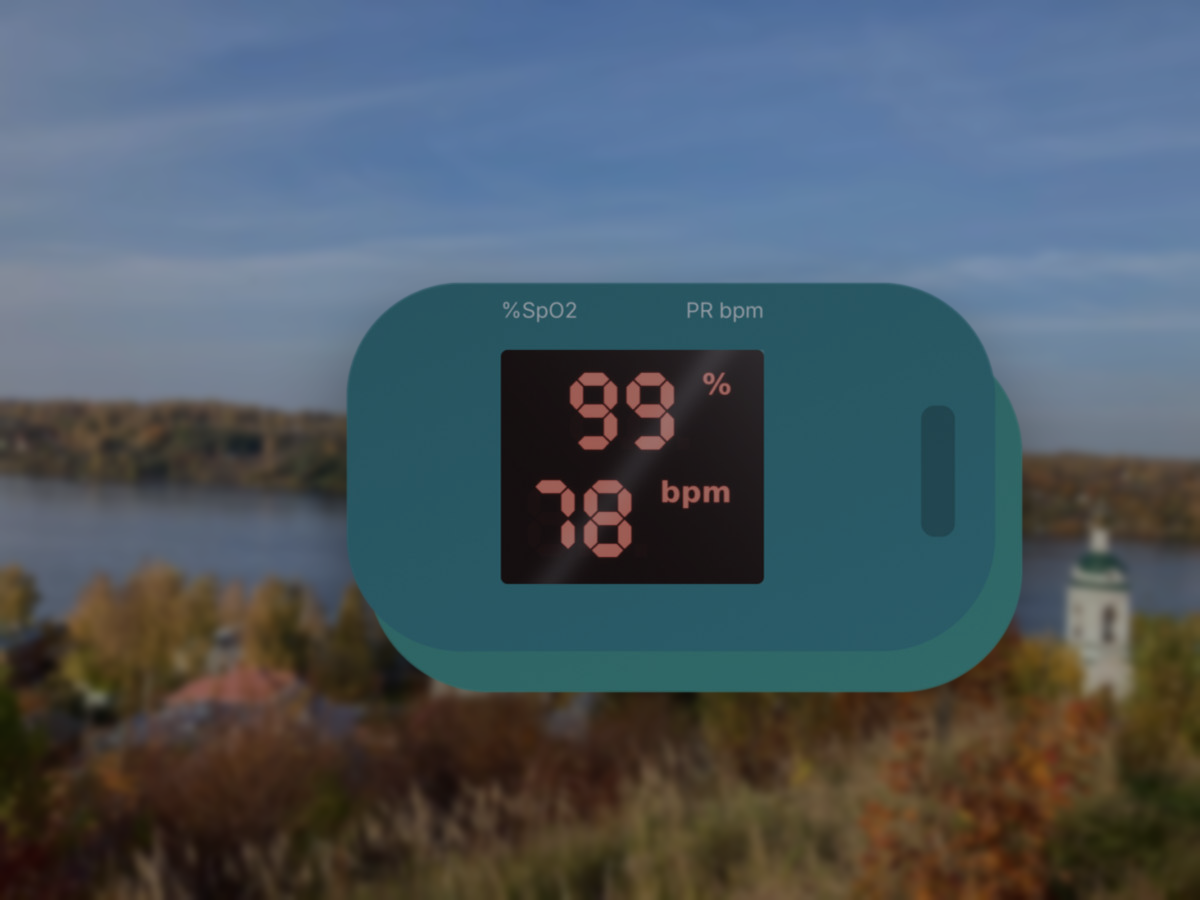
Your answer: 78 bpm
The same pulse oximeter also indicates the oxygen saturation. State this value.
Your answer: 99 %
